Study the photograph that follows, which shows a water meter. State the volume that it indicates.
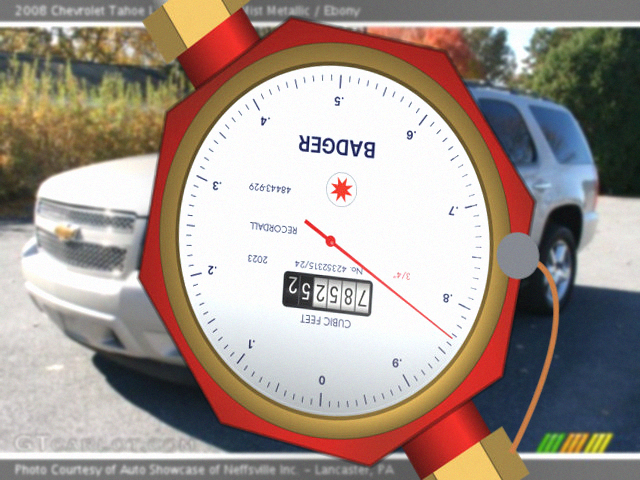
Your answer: 785251.83 ft³
